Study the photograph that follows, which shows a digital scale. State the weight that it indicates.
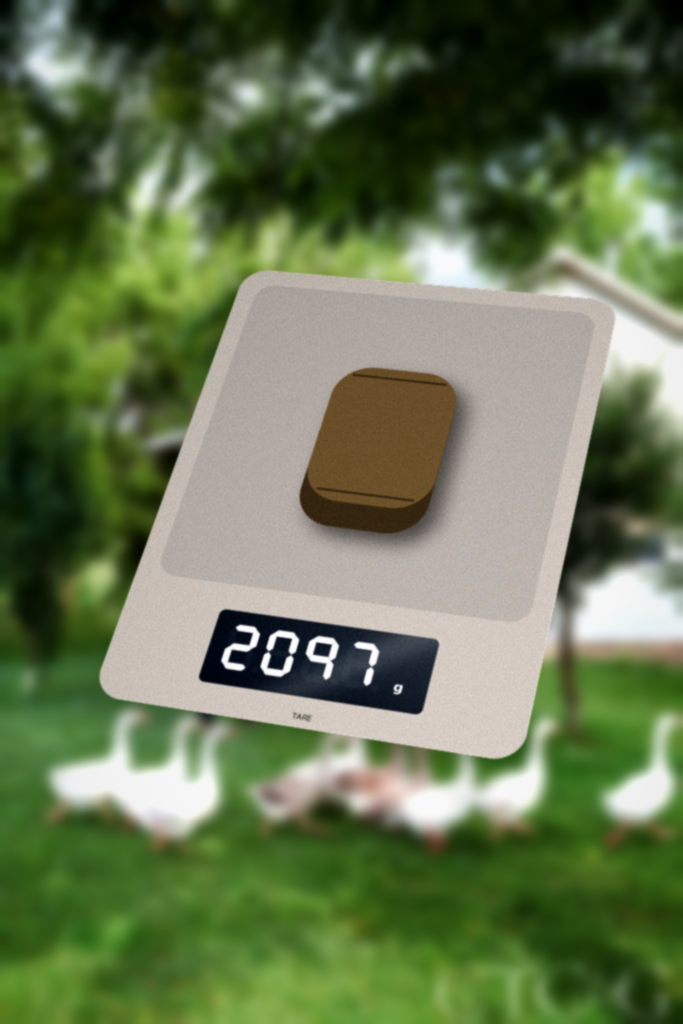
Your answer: 2097 g
